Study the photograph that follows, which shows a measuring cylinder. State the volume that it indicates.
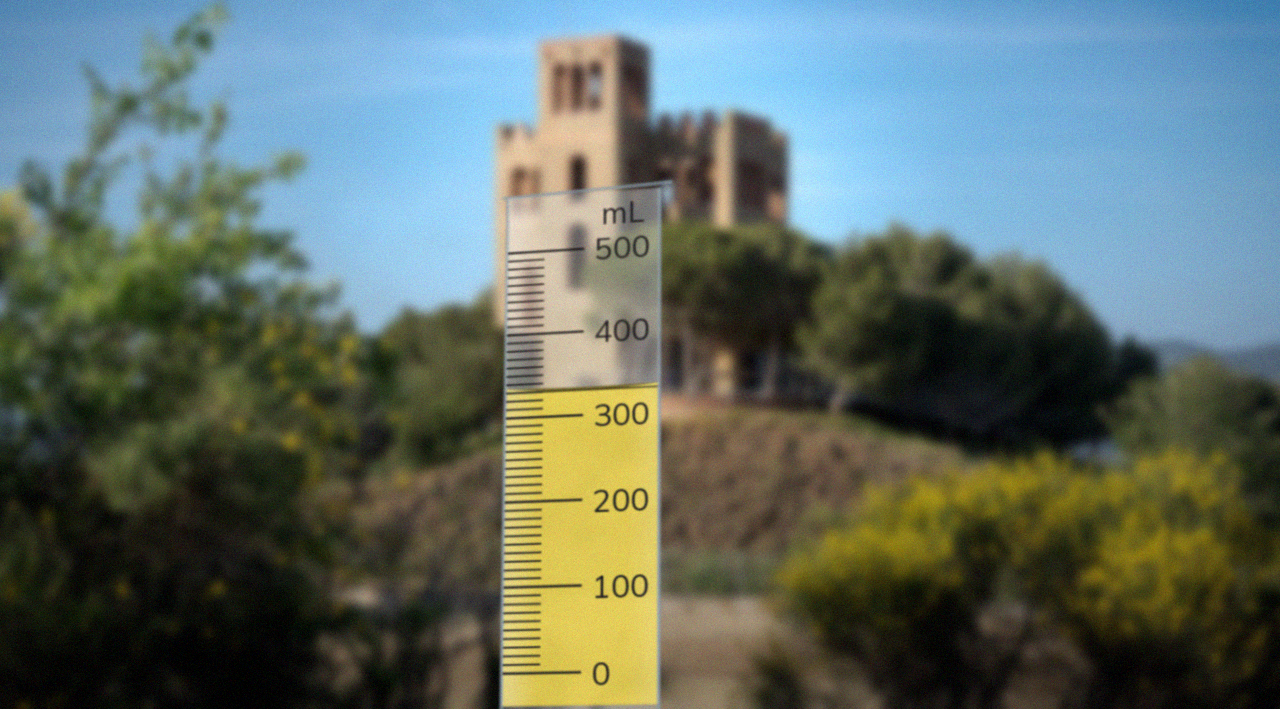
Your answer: 330 mL
